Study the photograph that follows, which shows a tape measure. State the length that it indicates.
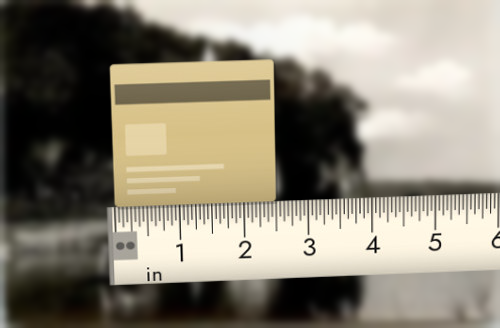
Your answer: 2.5 in
